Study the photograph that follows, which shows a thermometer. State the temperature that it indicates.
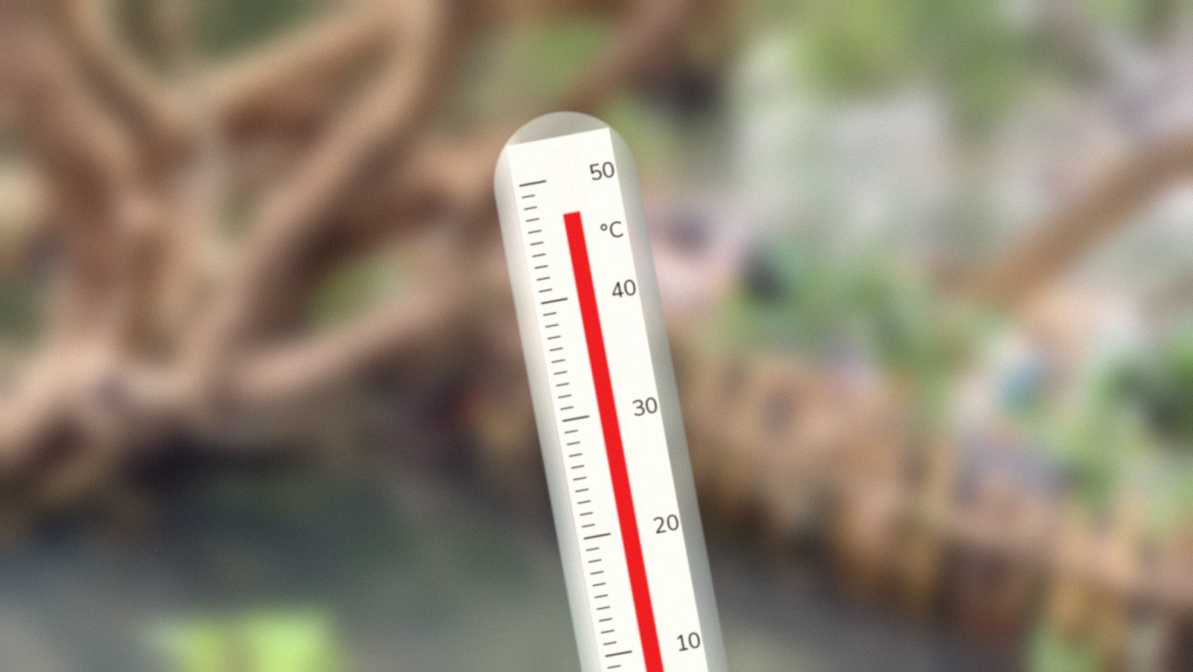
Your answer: 47 °C
